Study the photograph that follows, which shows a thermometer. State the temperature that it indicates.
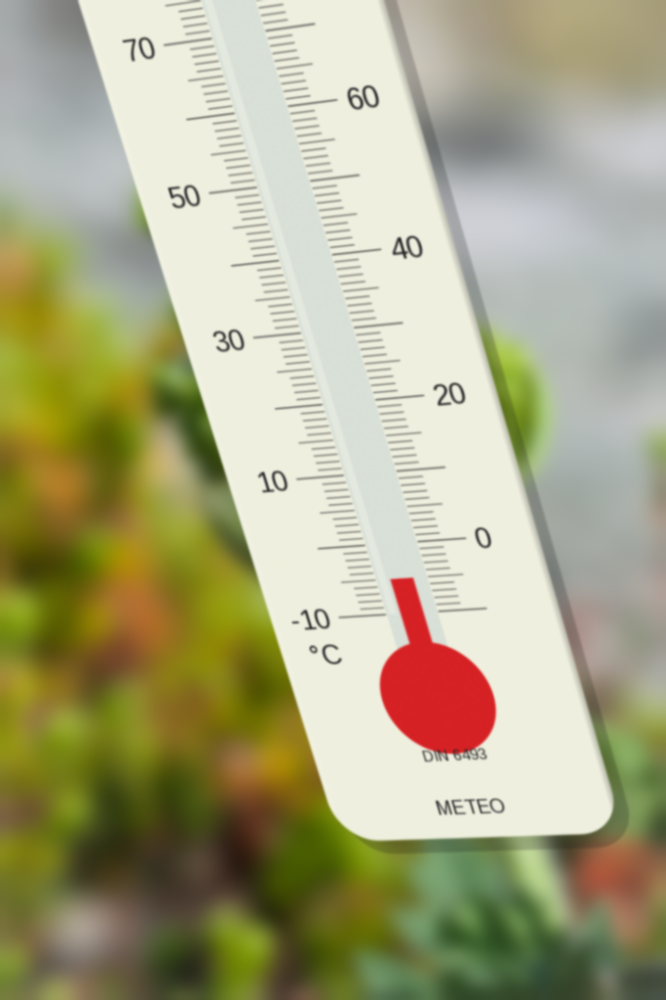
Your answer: -5 °C
